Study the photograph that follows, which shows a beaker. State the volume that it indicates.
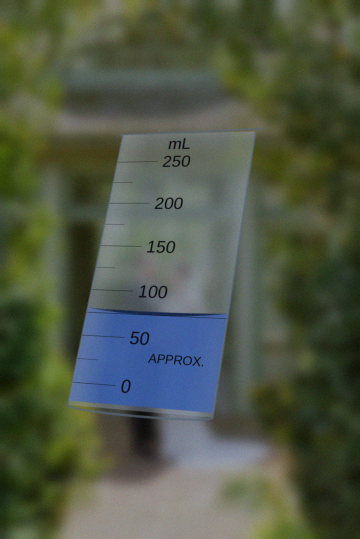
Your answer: 75 mL
